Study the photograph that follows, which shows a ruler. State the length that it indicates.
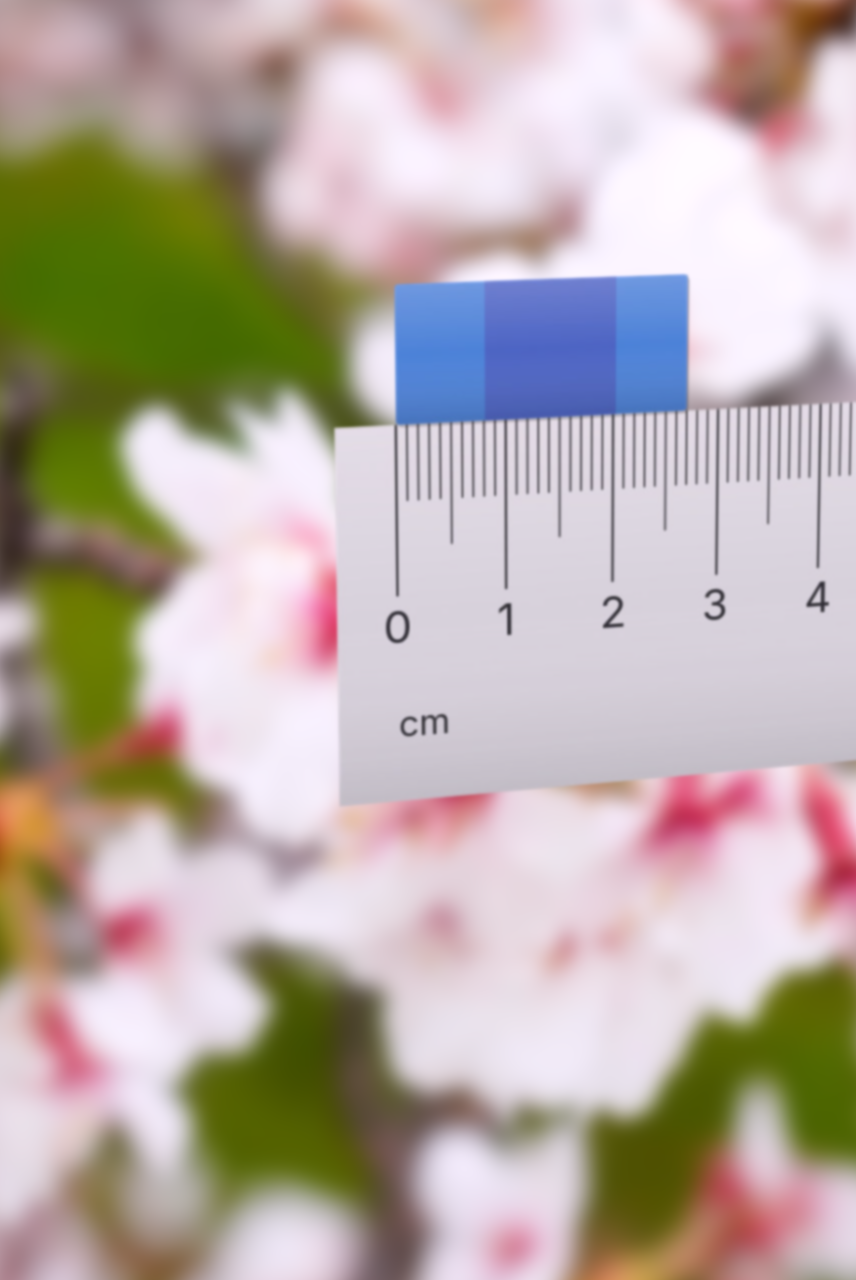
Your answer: 2.7 cm
